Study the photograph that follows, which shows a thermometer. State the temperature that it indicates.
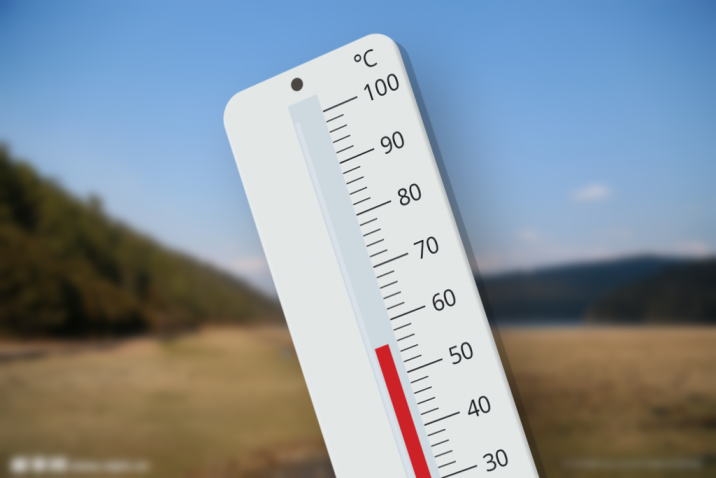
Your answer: 56 °C
